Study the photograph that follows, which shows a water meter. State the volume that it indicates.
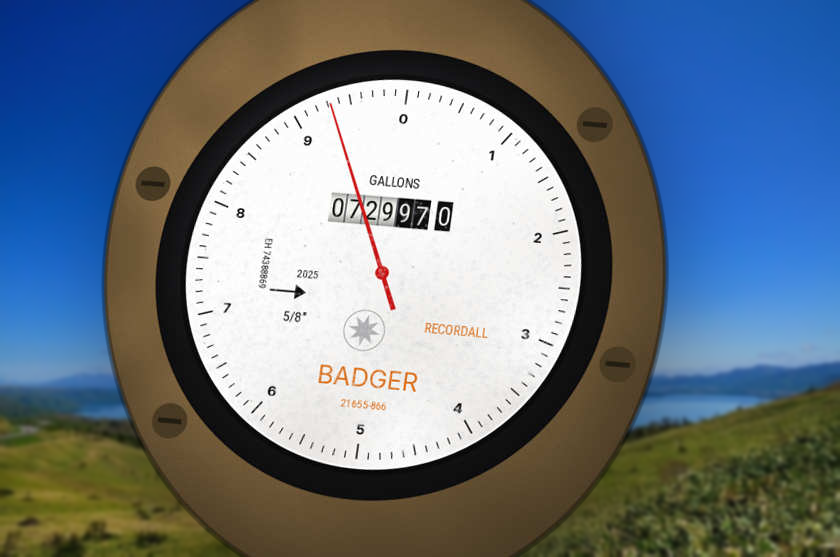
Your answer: 729969.3 gal
